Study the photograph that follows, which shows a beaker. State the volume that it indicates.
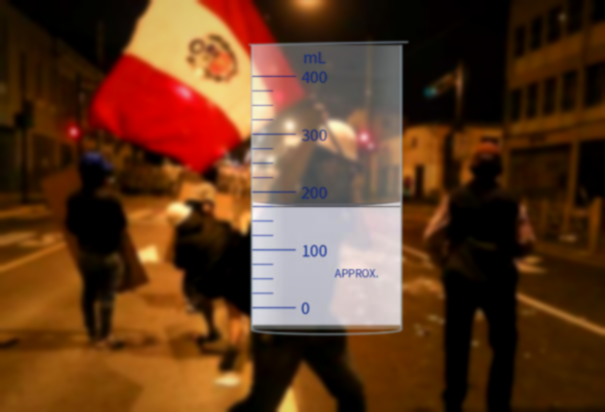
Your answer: 175 mL
